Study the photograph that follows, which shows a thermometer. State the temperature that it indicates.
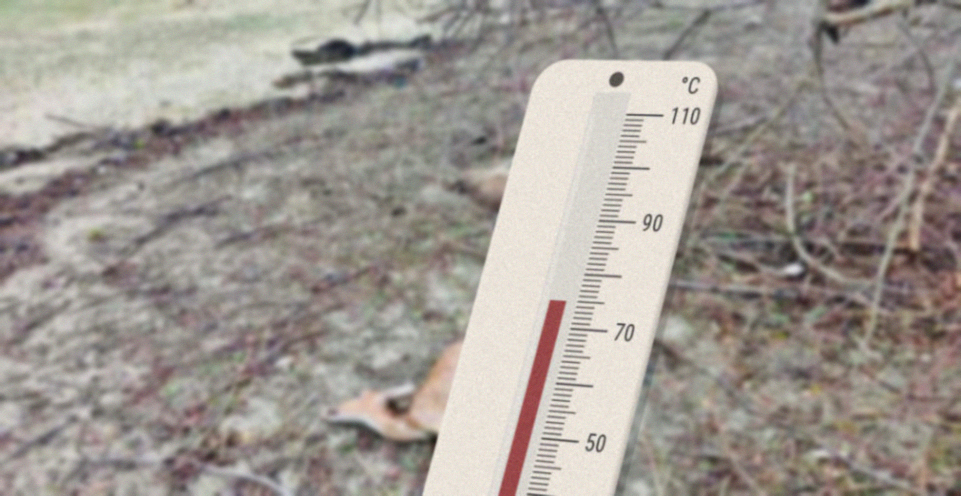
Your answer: 75 °C
